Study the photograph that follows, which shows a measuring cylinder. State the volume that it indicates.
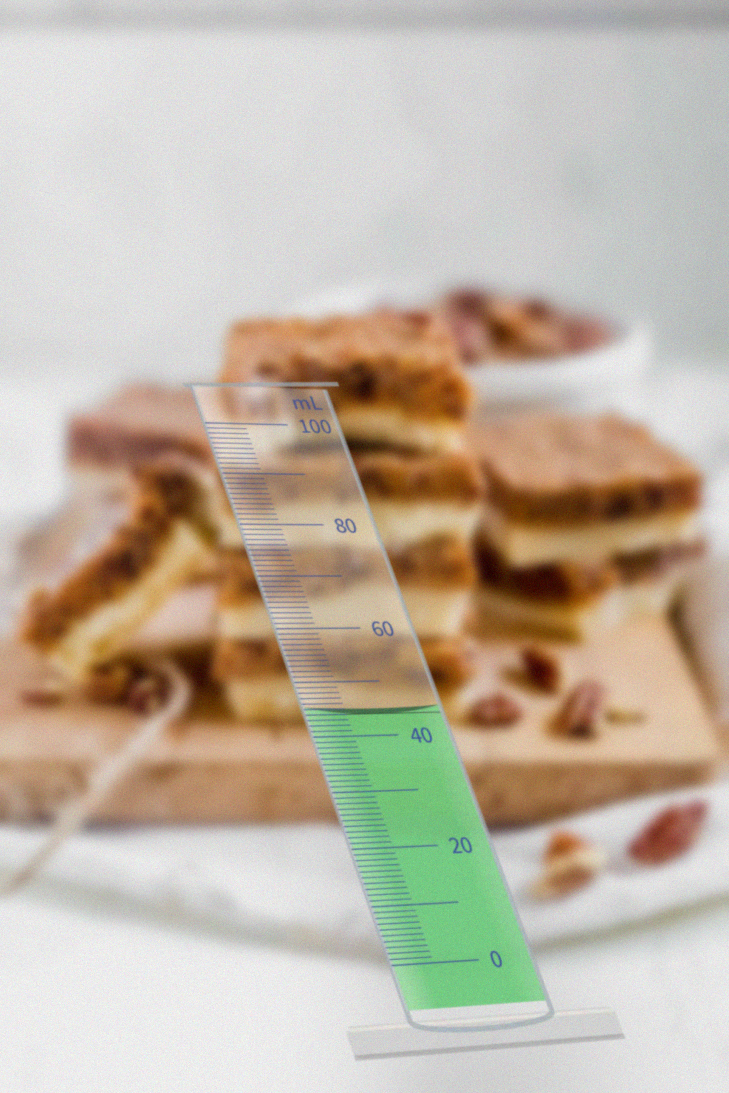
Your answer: 44 mL
